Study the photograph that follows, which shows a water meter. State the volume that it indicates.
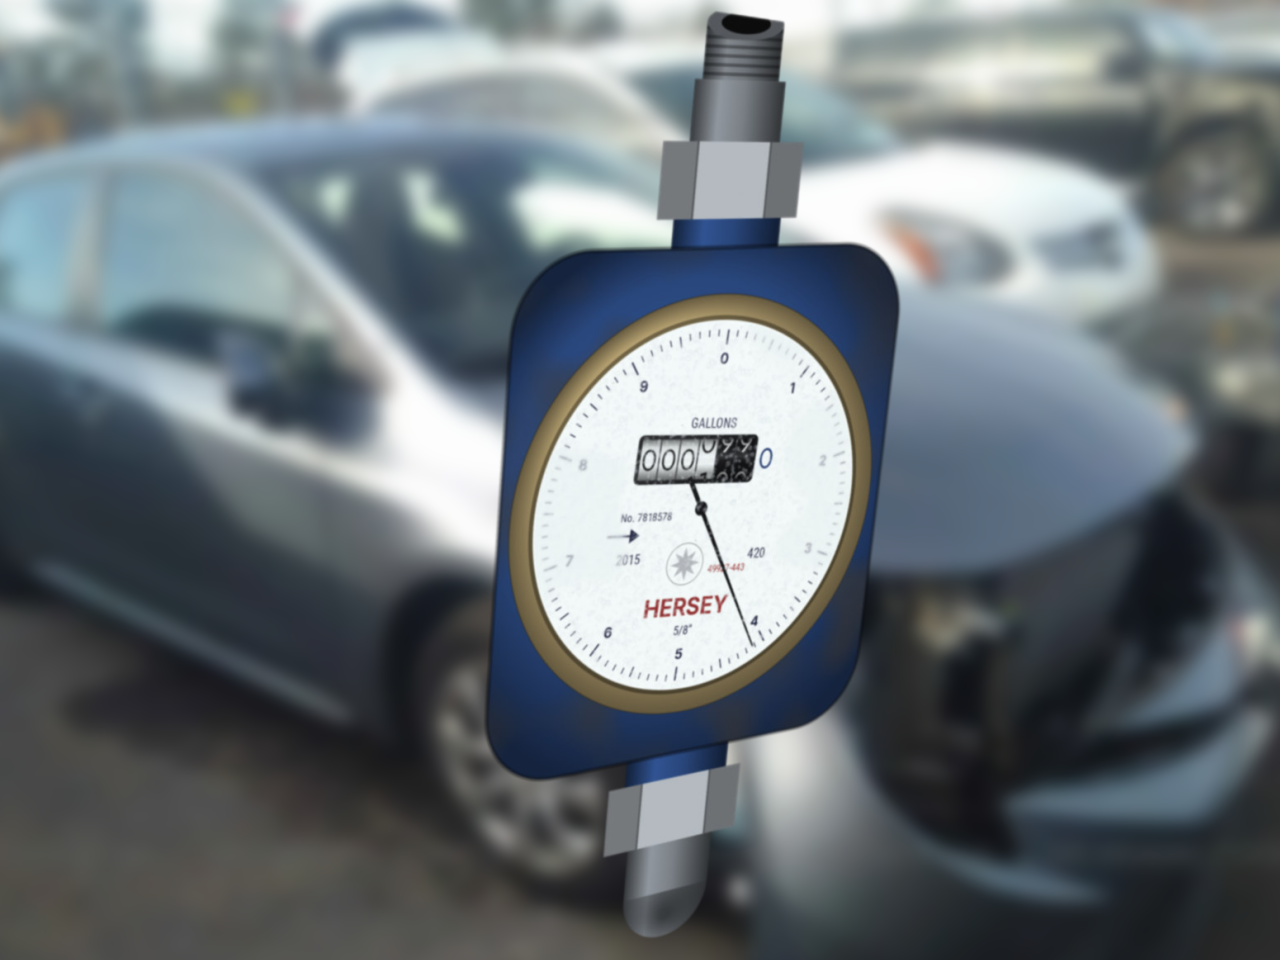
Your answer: 994.1 gal
